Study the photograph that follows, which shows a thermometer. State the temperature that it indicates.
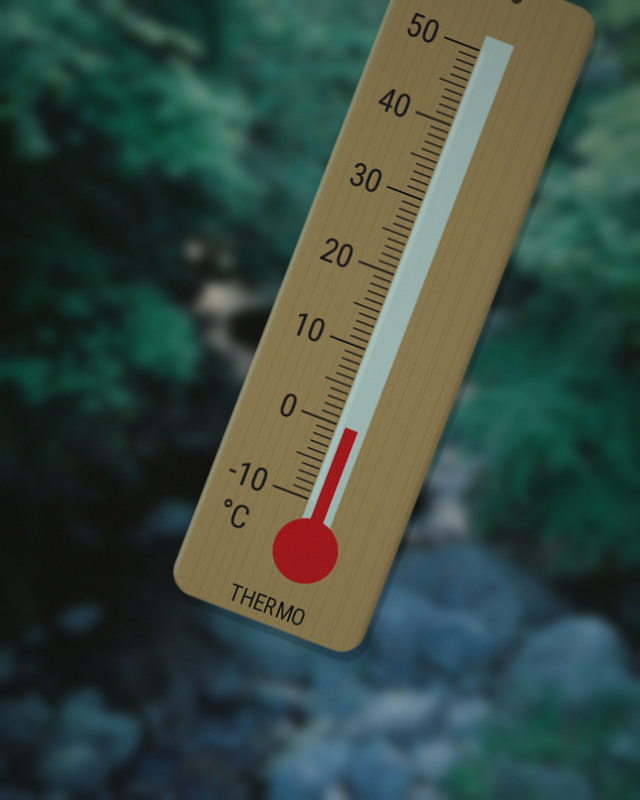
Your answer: 0 °C
